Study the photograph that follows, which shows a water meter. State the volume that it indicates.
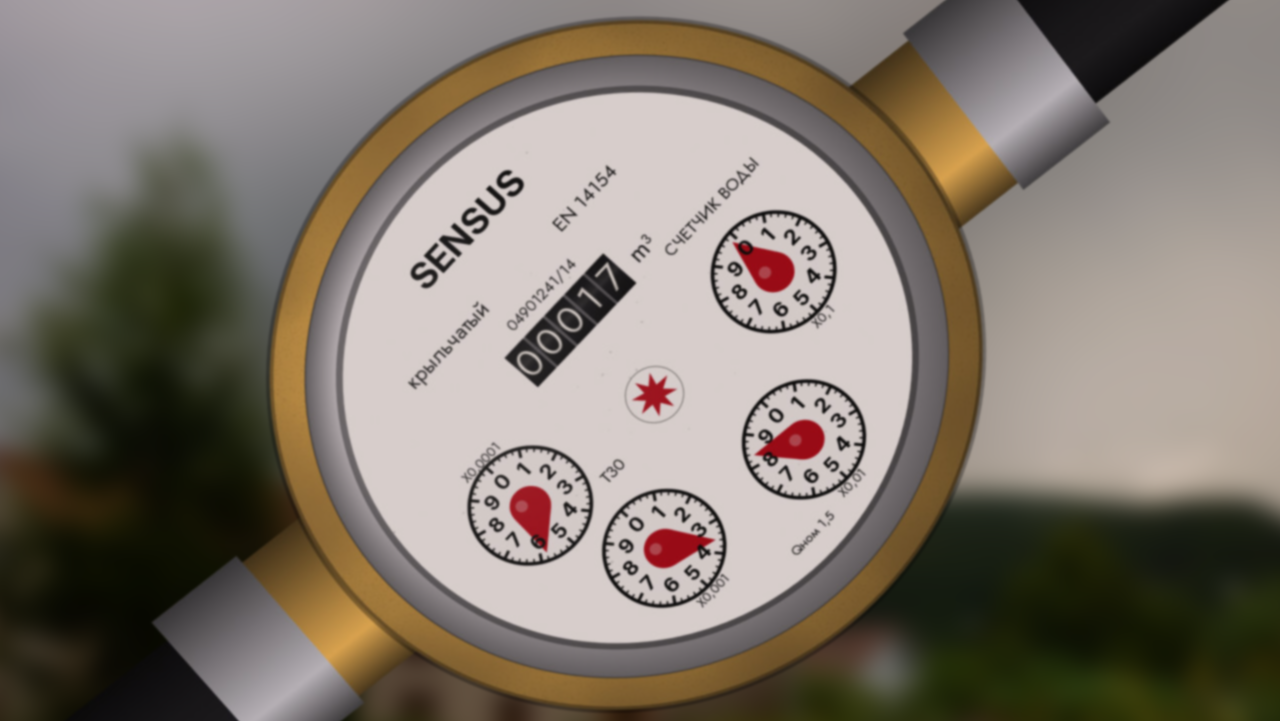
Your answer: 16.9835 m³
